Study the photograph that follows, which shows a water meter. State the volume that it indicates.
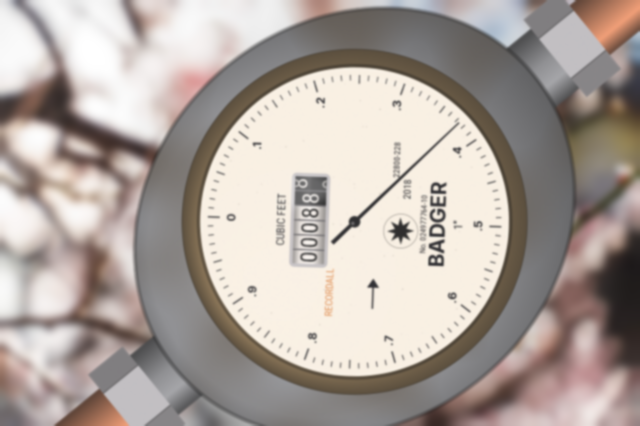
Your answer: 888.37 ft³
